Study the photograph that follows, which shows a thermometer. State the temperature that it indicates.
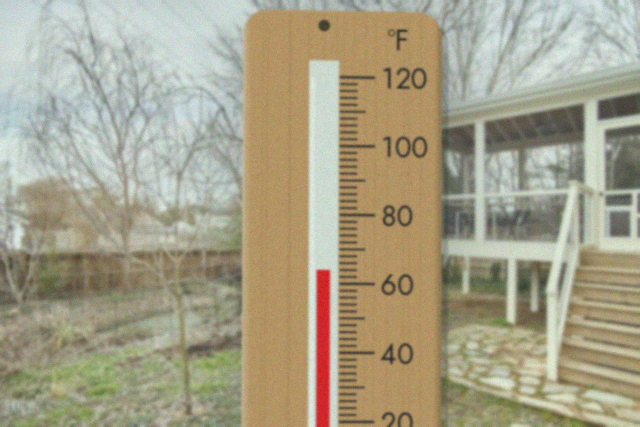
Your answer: 64 °F
